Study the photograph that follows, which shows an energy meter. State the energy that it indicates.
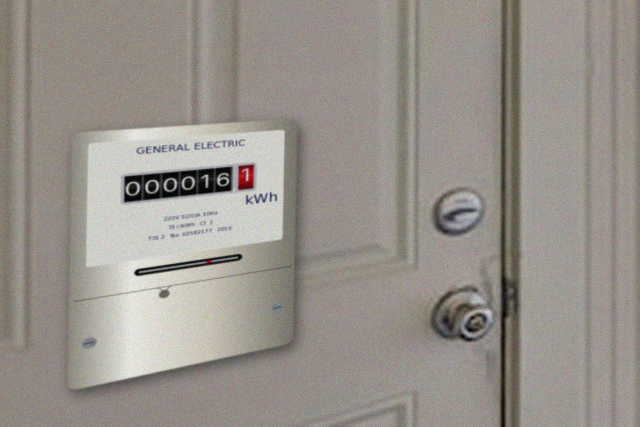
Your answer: 16.1 kWh
